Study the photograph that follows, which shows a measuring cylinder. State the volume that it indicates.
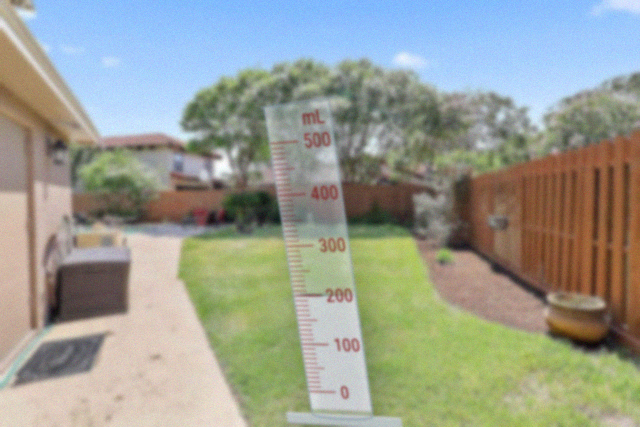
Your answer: 200 mL
